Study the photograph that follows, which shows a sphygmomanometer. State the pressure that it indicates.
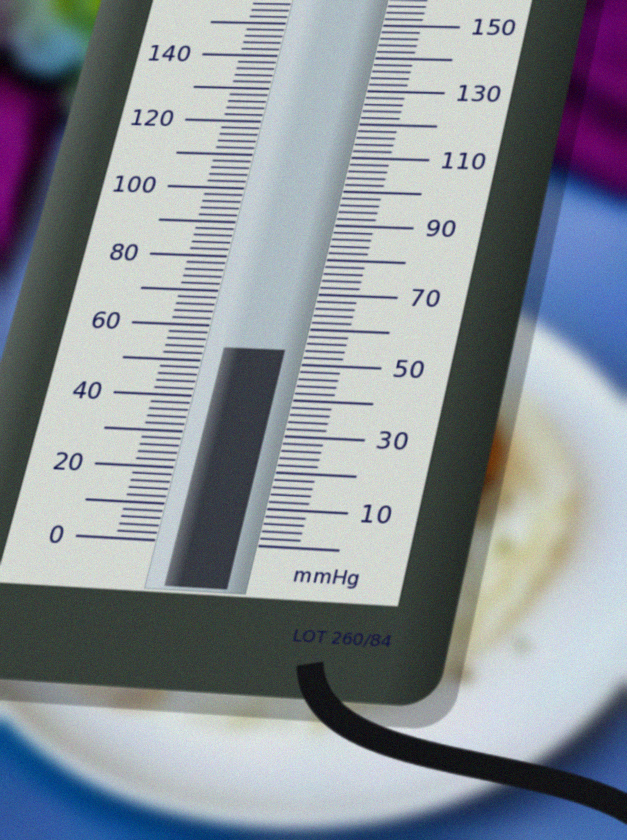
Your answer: 54 mmHg
